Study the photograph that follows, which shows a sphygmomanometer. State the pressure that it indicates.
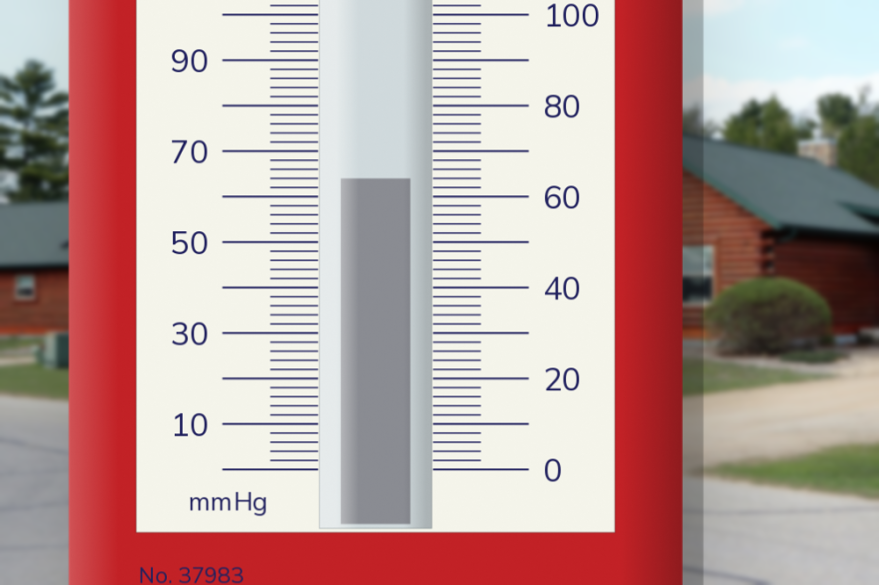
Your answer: 64 mmHg
